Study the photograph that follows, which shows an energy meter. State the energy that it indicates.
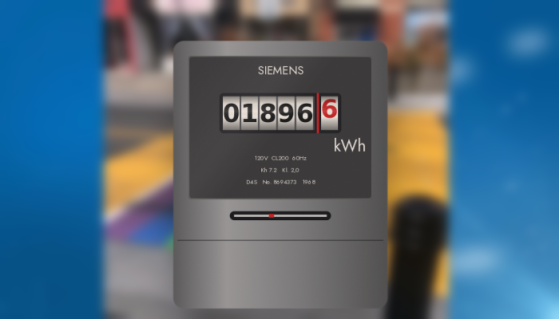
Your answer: 1896.6 kWh
